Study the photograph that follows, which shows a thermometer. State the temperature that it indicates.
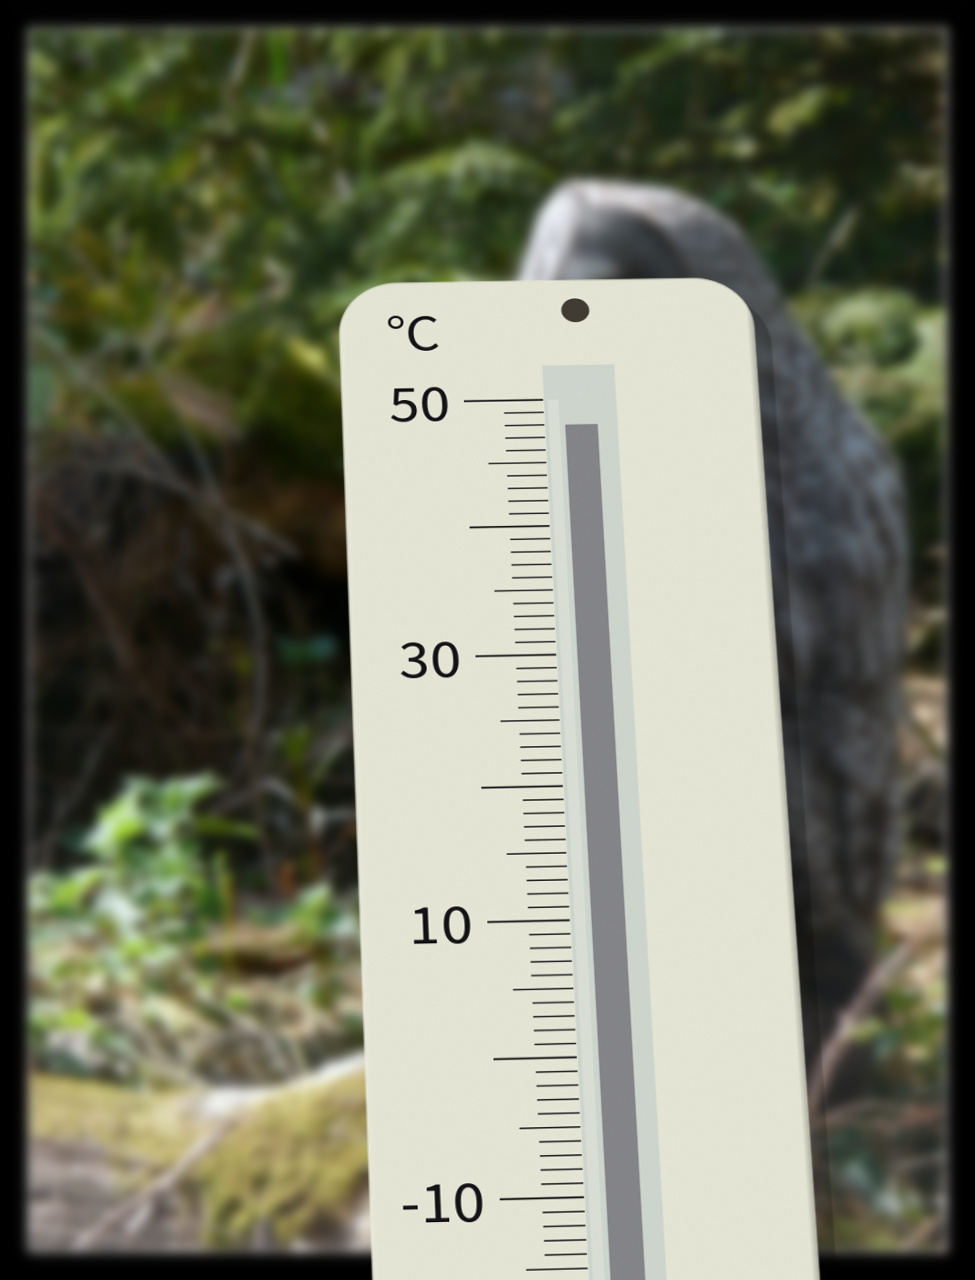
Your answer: 48 °C
